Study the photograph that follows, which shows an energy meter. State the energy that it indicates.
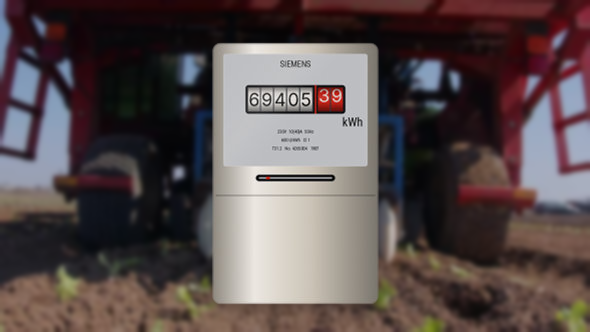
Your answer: 69405.39 kWh
